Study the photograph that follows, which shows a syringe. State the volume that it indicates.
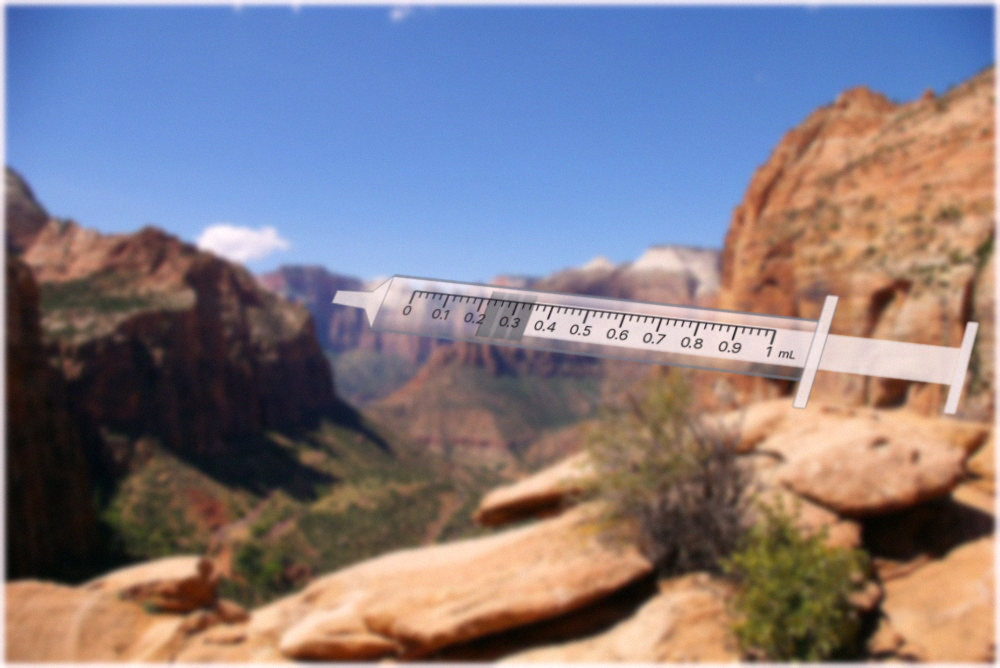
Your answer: 0.22 mL
